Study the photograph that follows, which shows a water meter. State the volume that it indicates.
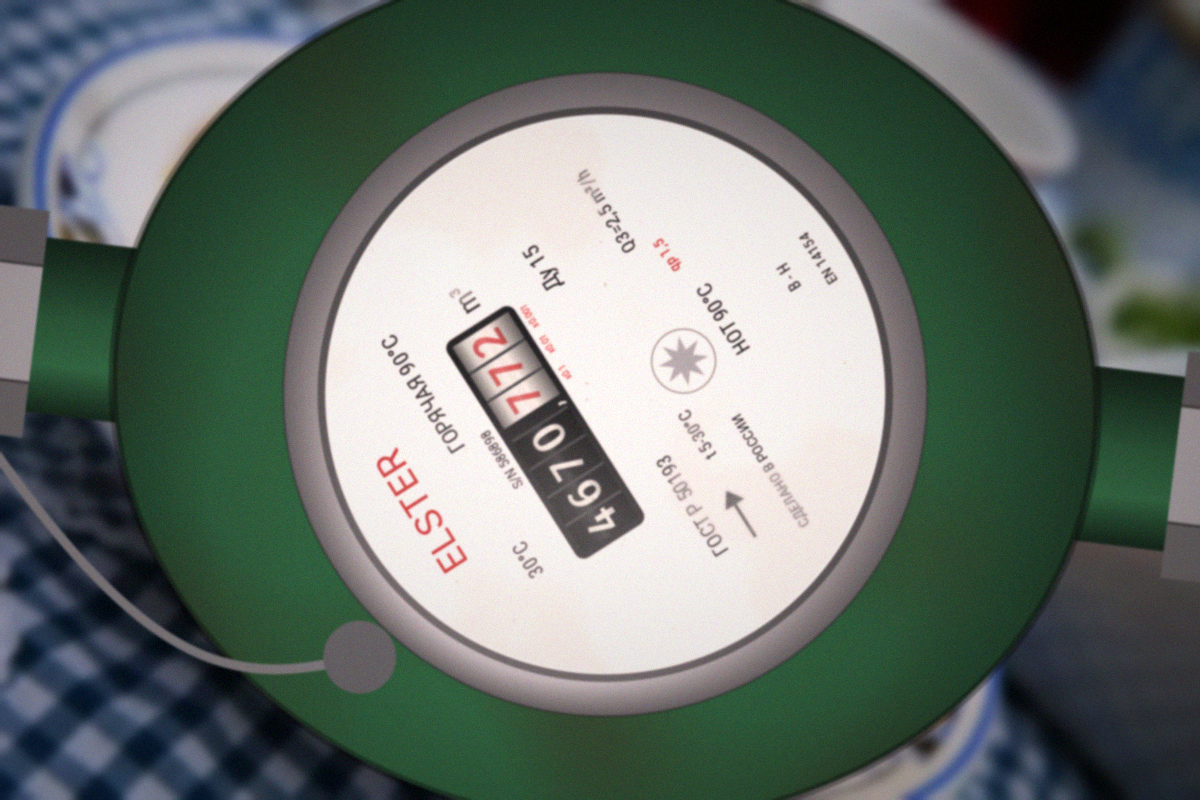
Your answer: 4670.772 m³
